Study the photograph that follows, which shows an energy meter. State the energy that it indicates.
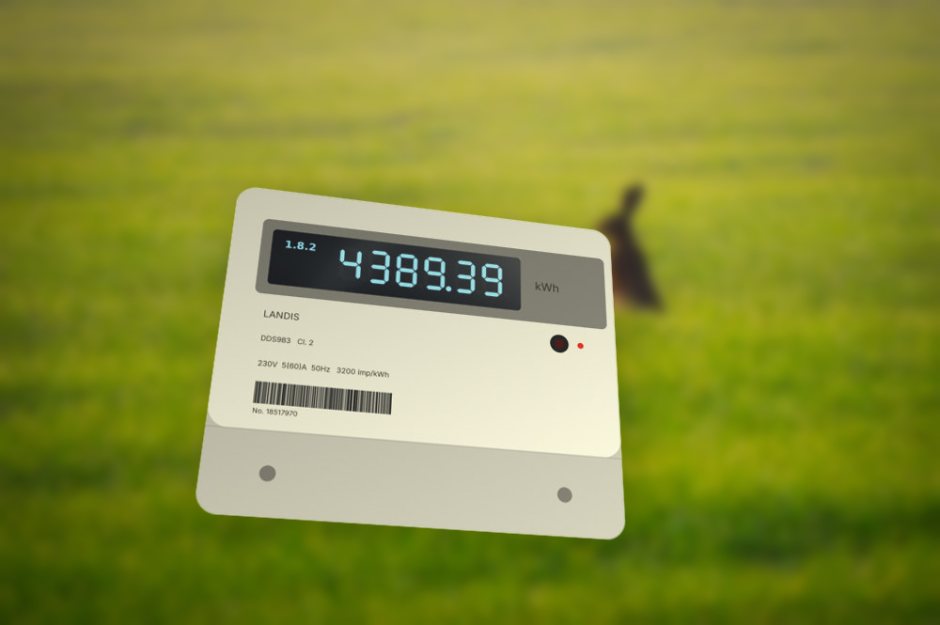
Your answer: 4389.39 kWh
